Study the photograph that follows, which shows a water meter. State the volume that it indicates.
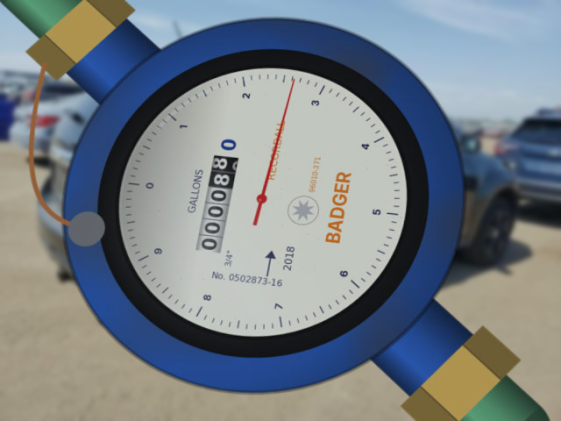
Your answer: 882.6 gal
